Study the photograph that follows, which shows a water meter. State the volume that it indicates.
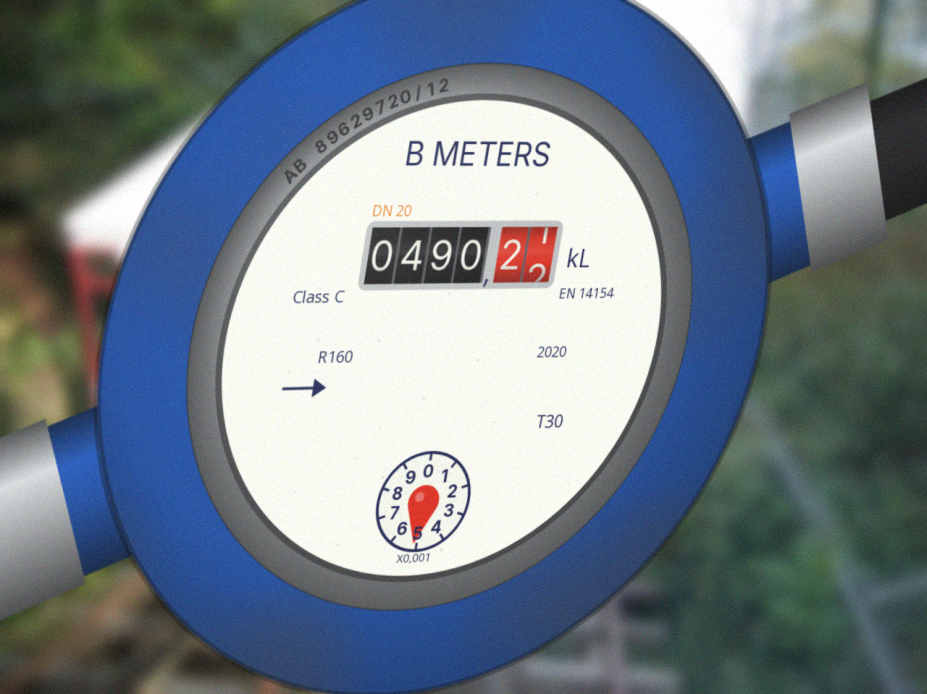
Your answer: 490.215 kL
